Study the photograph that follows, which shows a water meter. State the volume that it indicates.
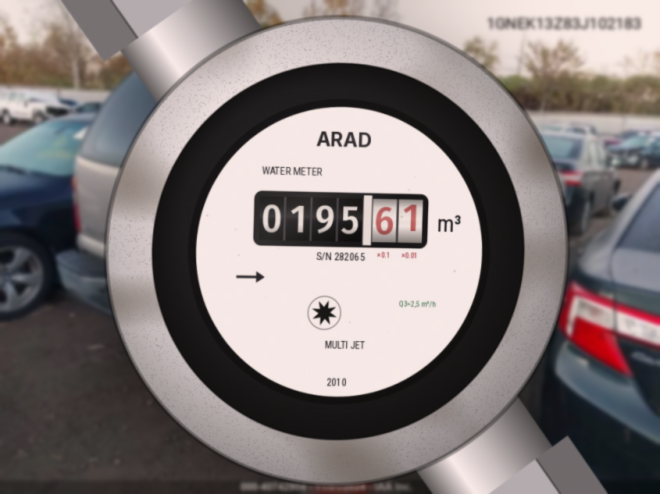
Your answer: 195.61 m³
